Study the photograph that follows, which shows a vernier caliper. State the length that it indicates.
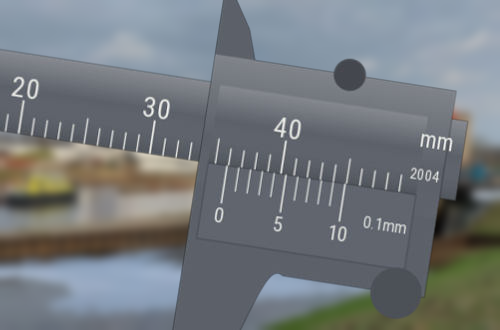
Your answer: 35.9 mm
